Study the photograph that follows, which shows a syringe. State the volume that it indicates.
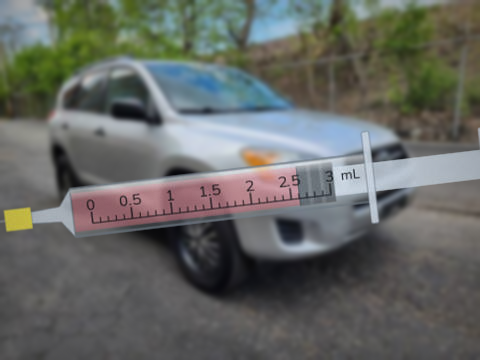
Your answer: 2.6 mL
